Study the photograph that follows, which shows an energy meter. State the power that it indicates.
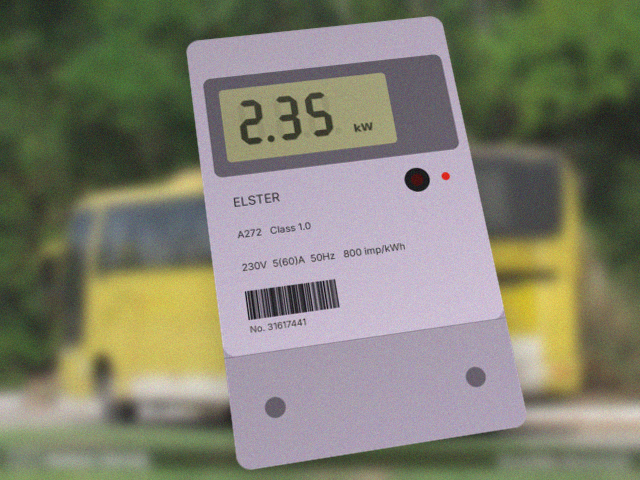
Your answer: 2.35 kW
